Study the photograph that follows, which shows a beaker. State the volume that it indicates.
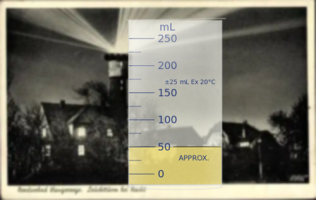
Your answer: 50 mL
